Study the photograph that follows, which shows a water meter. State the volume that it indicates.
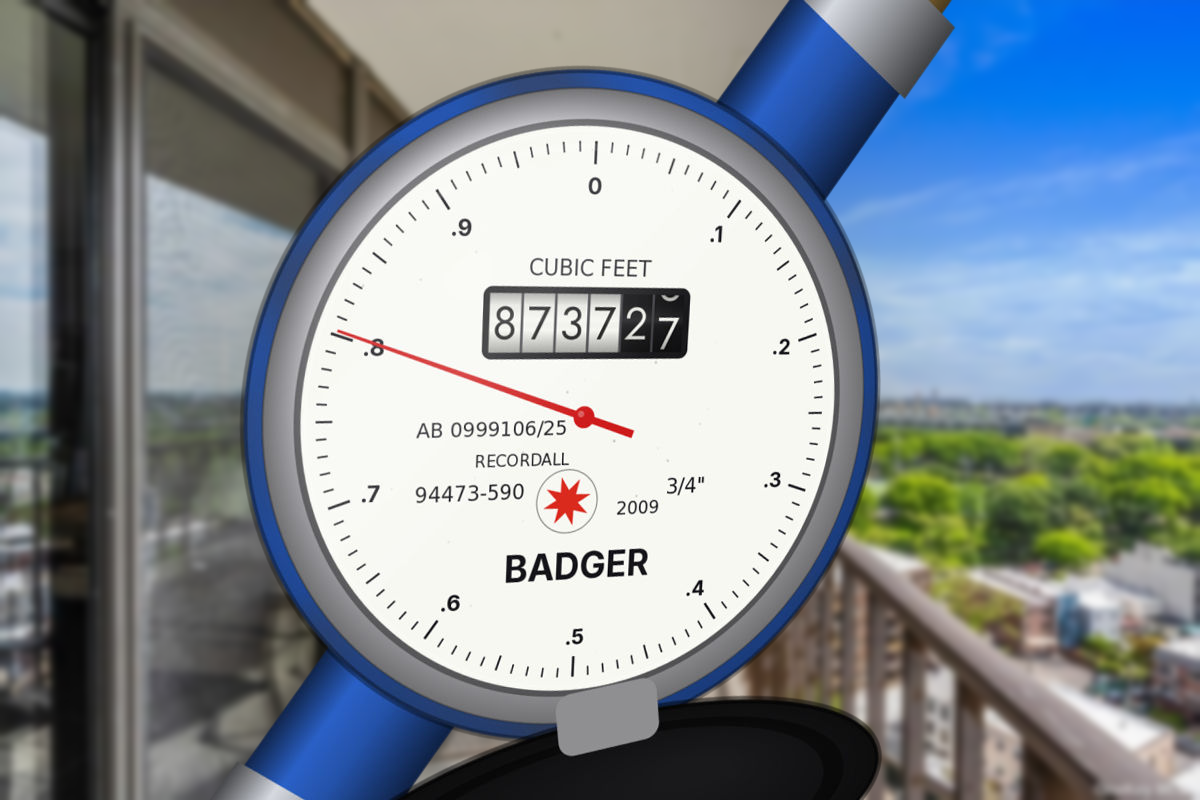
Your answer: 873726.80 ft³
